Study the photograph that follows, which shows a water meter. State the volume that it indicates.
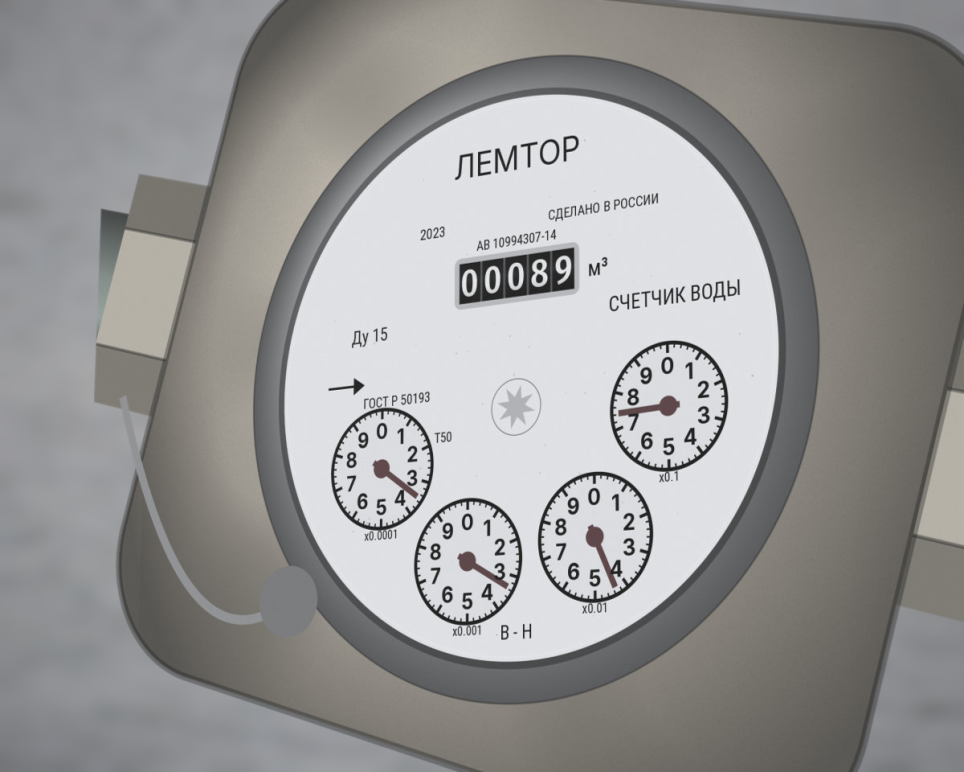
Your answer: 89.7433 m³
